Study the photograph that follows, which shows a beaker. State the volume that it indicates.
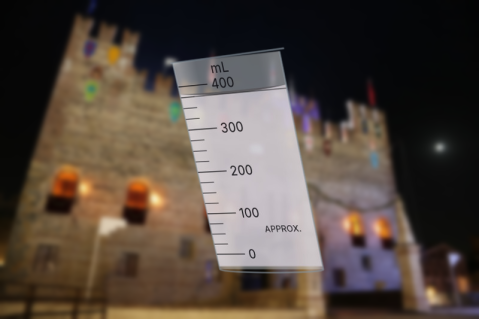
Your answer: 375 mL
